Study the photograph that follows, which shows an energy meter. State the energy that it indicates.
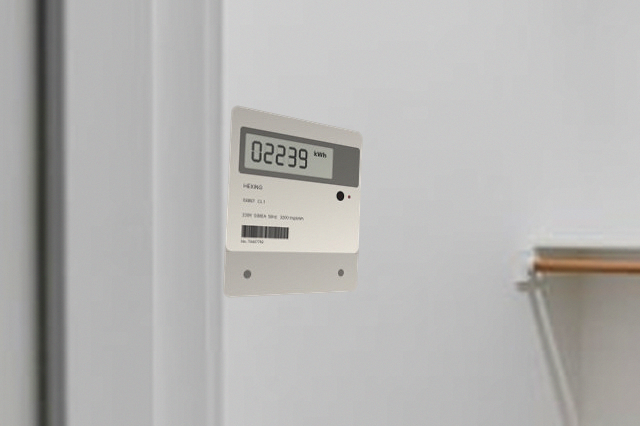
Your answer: 2239 kWh
